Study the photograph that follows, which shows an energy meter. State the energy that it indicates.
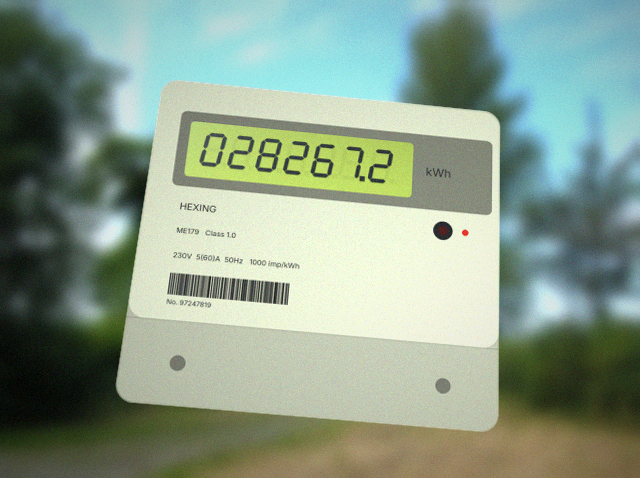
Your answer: 28267.2 kWh
